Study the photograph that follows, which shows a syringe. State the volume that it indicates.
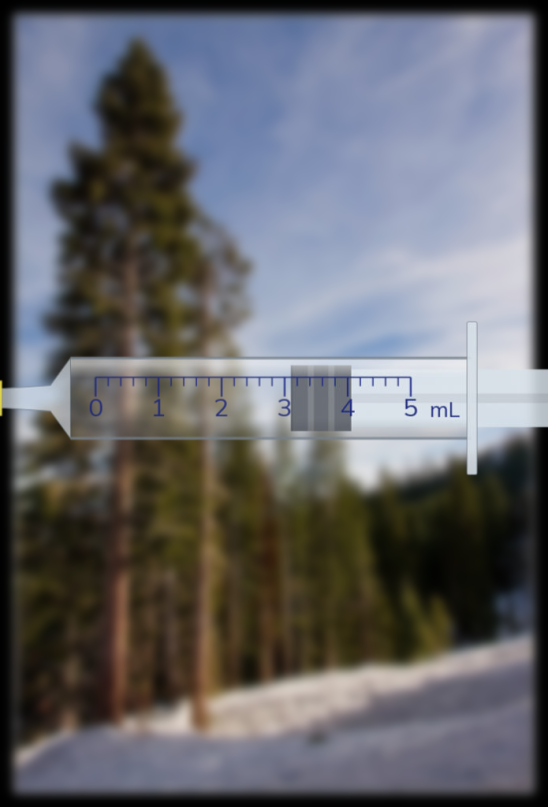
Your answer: 3.1 mL
